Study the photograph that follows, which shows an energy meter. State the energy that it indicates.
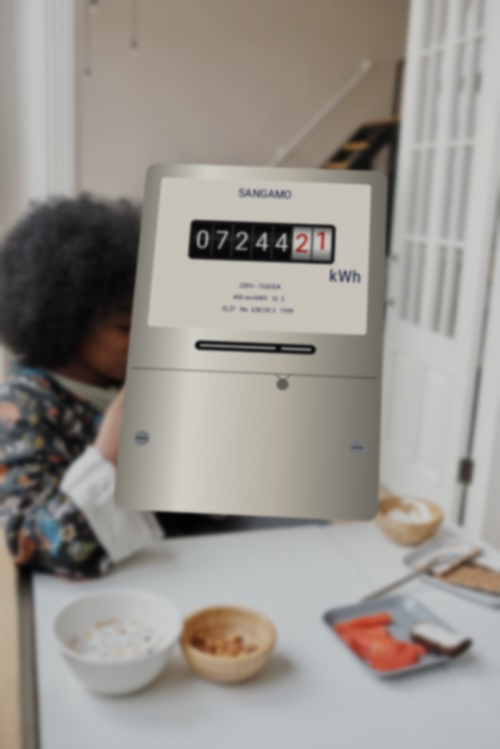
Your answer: 7244.21 kWh
